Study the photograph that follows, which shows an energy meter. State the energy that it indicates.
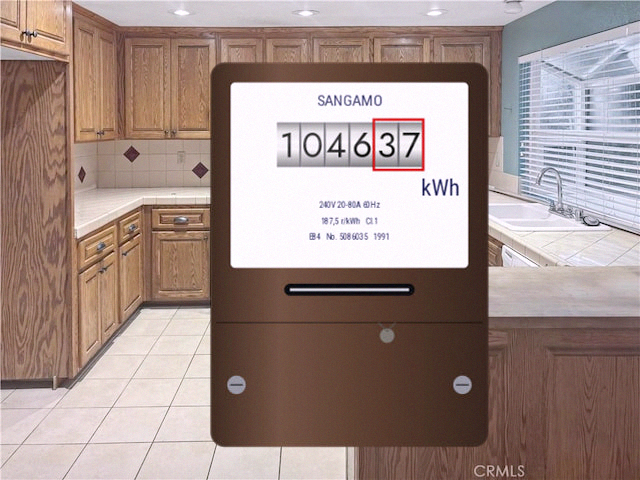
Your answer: 1046.37 kWh
